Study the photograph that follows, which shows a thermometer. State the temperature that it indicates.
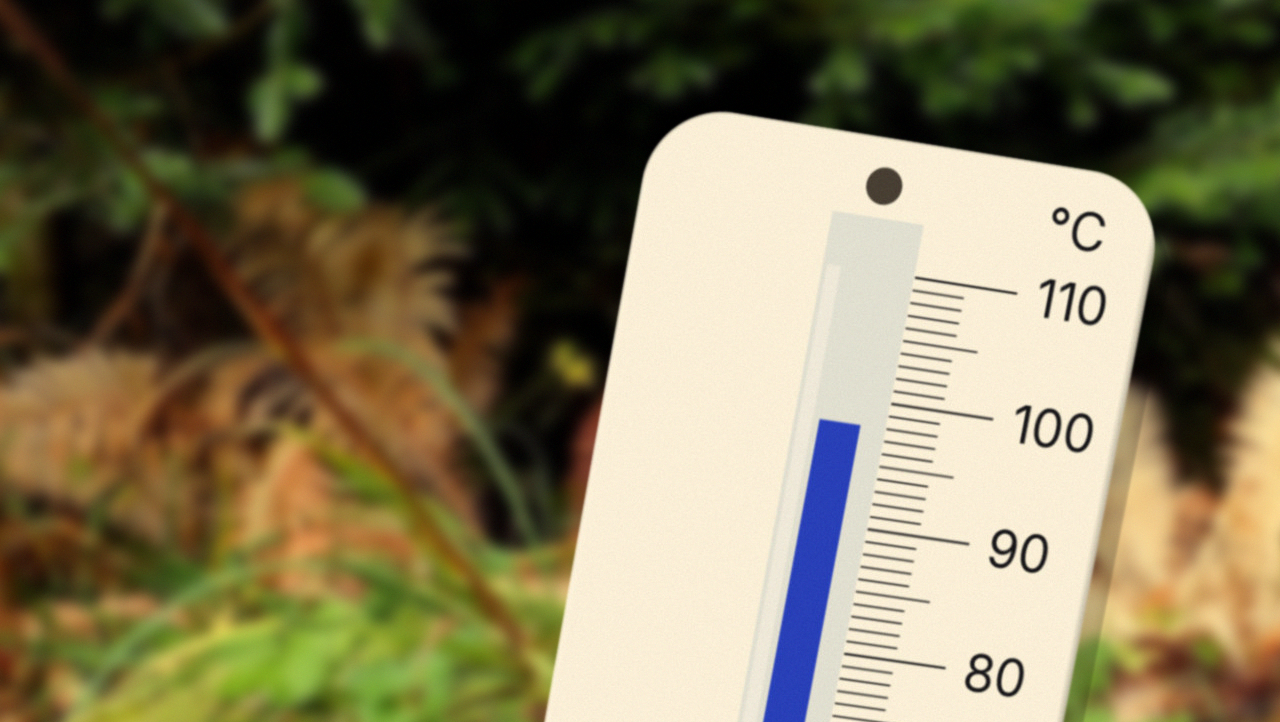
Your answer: 98 °C
